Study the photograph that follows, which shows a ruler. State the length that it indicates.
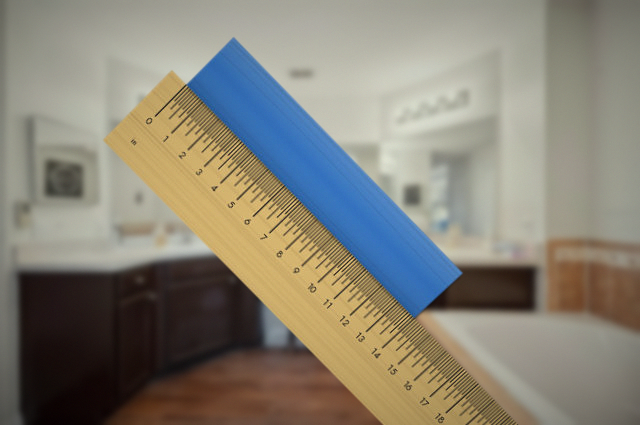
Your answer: 14 in
